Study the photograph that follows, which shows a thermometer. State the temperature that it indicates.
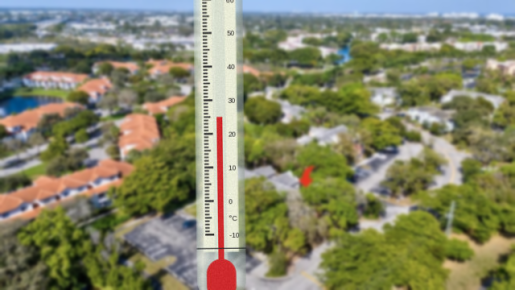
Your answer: 25 °C
